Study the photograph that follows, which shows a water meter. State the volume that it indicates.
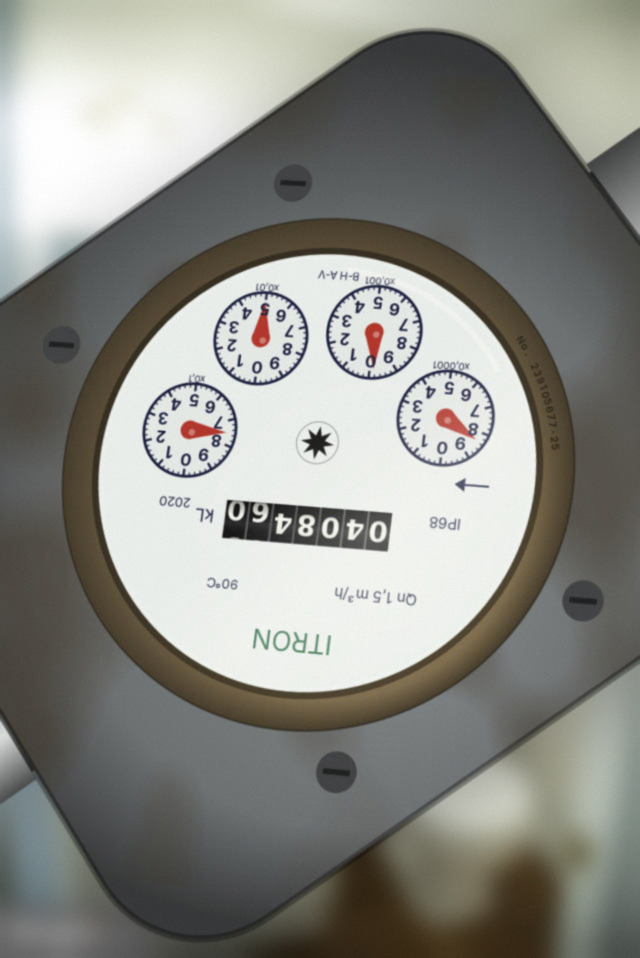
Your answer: 408459.7498 kL
